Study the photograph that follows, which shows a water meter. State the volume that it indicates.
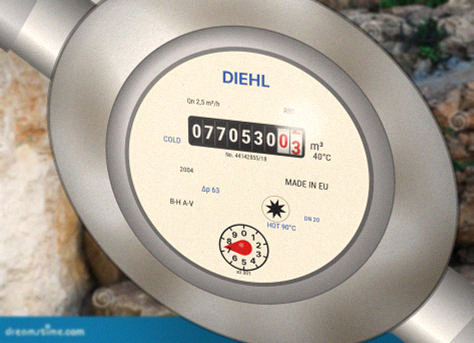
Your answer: 770530.027 m³
